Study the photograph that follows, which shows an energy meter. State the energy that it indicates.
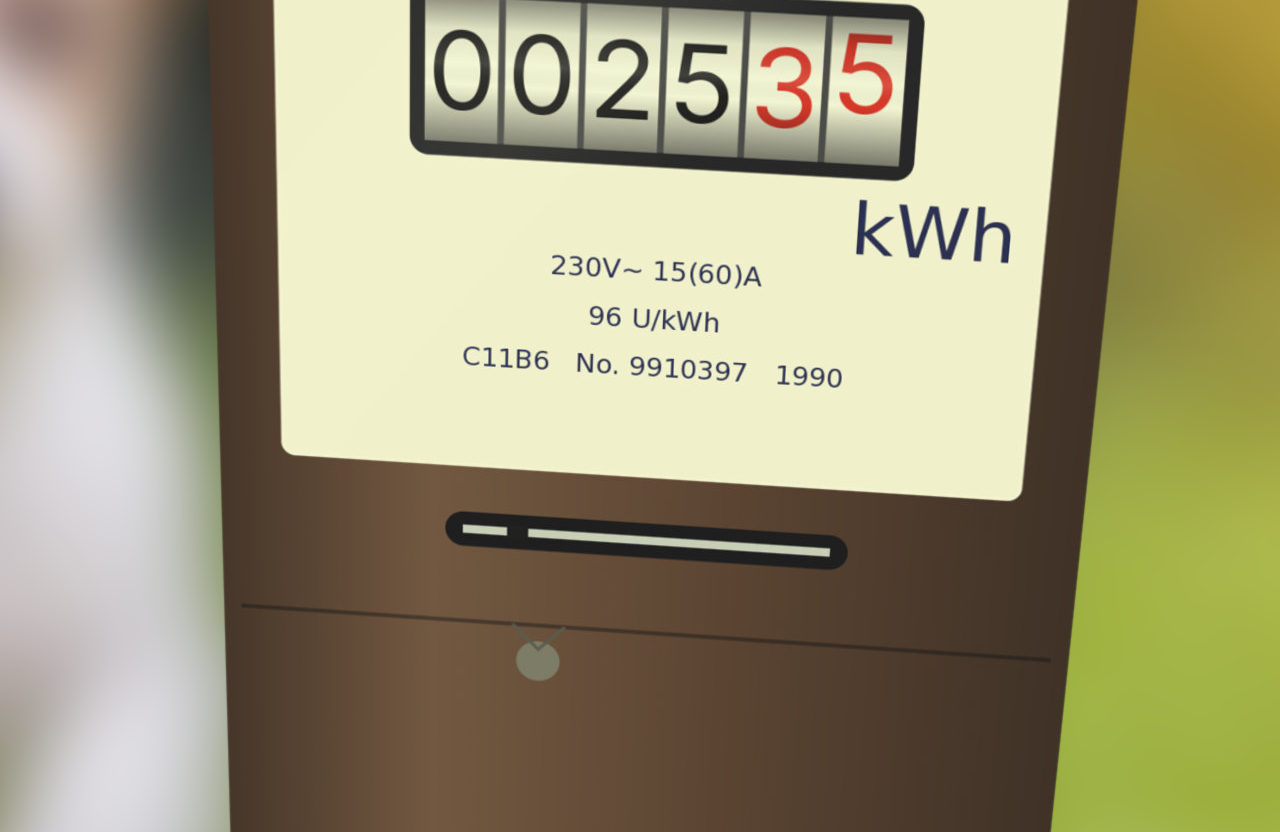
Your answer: 25.35 kWh
